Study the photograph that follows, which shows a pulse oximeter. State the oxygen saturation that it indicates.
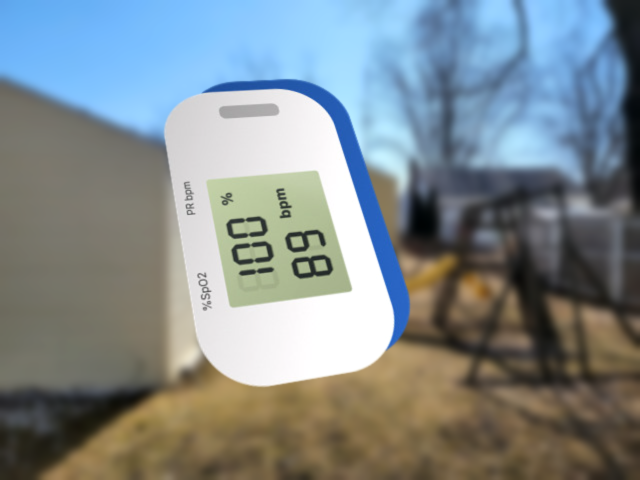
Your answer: 100 %
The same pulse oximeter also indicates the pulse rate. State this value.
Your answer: 89 bpm
